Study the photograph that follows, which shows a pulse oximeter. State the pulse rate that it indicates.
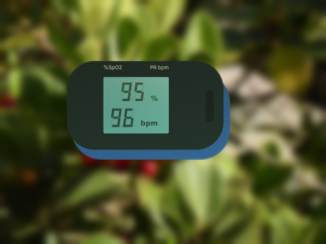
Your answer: 96 bpm
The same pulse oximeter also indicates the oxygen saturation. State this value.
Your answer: 95 %
